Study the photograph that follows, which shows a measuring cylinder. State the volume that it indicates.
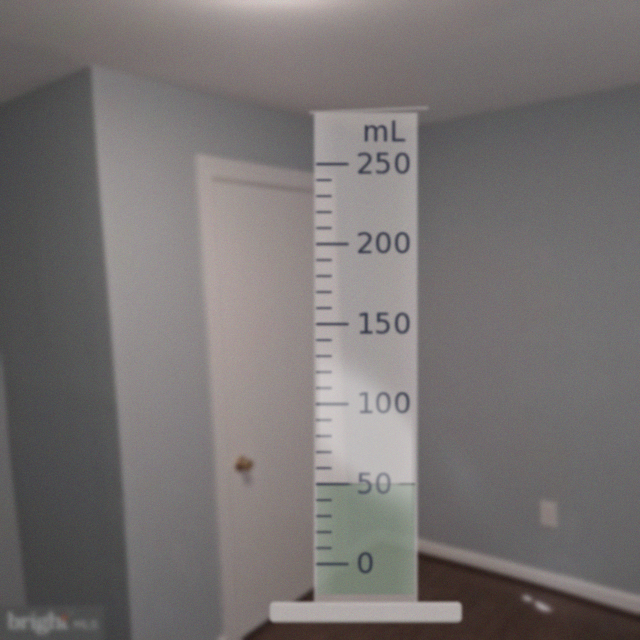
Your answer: 50 mL
